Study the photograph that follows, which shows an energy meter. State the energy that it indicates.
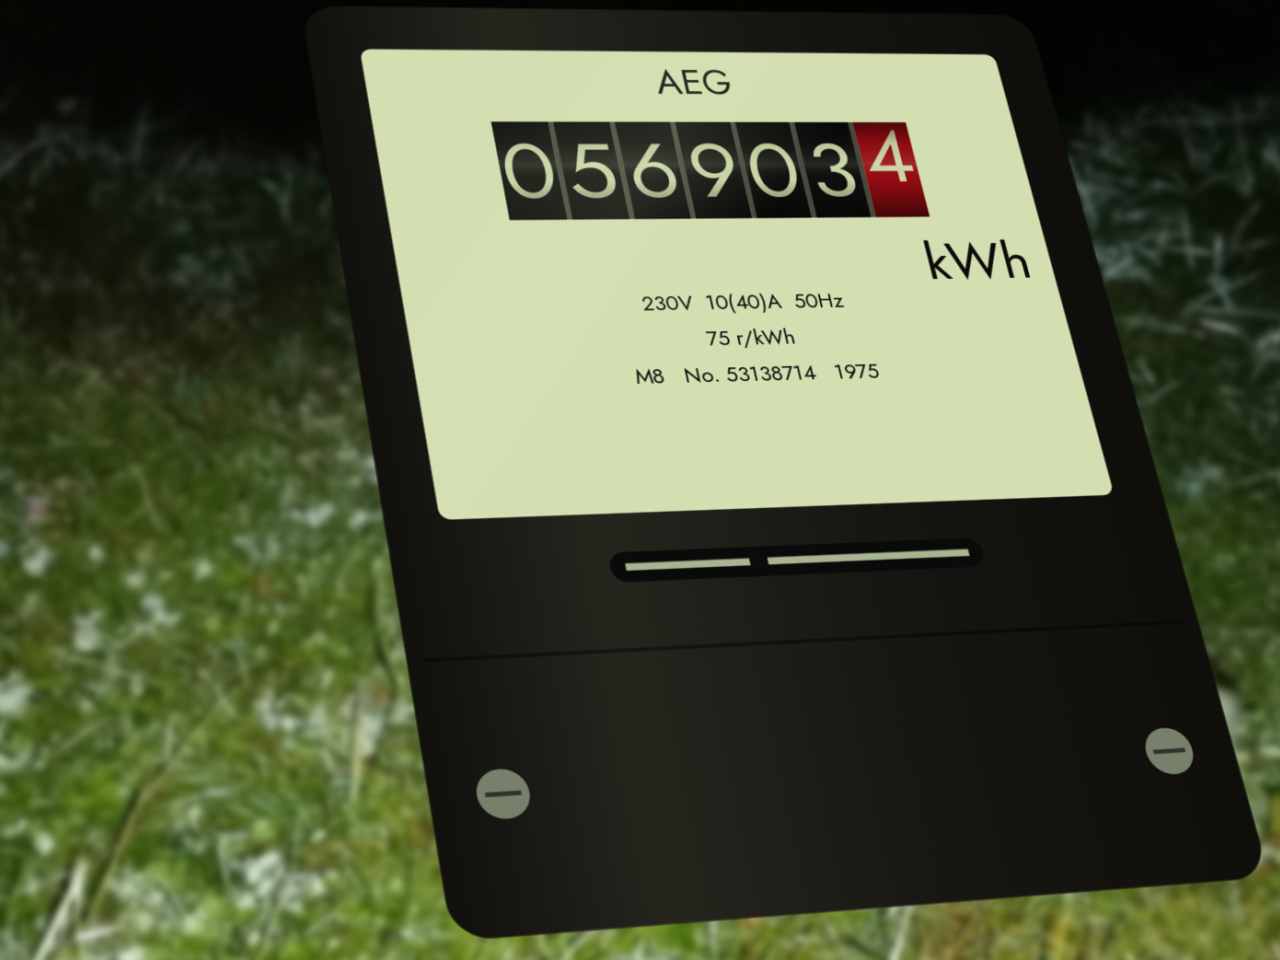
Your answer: 56903.4 kWh
